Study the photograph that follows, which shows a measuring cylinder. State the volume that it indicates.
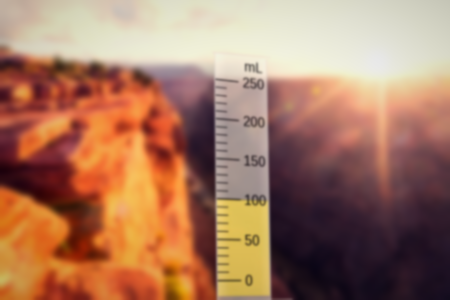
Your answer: 100 mL
